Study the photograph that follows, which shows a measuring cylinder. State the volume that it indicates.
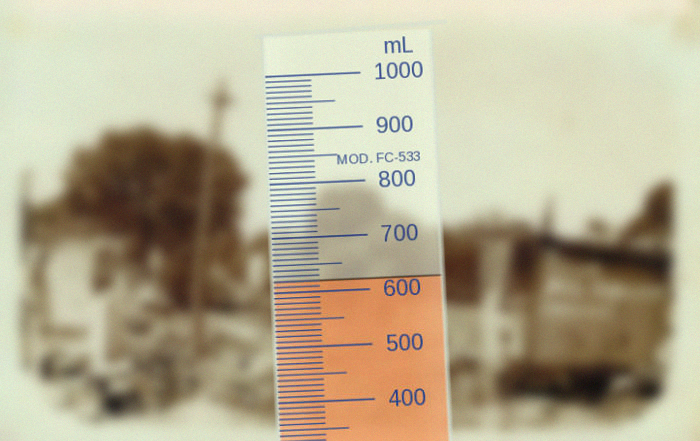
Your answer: 620 mL
